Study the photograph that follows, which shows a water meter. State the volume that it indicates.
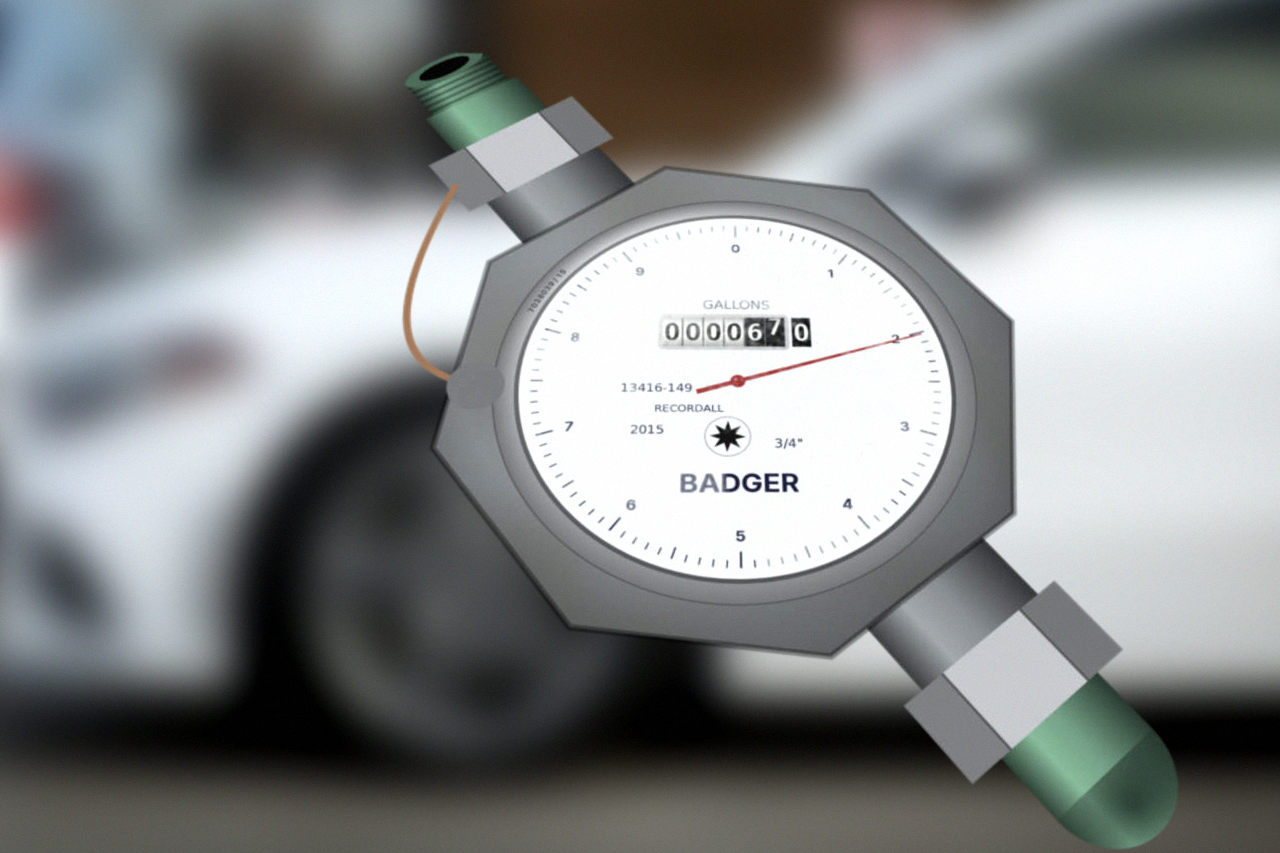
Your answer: 672.0 gal
